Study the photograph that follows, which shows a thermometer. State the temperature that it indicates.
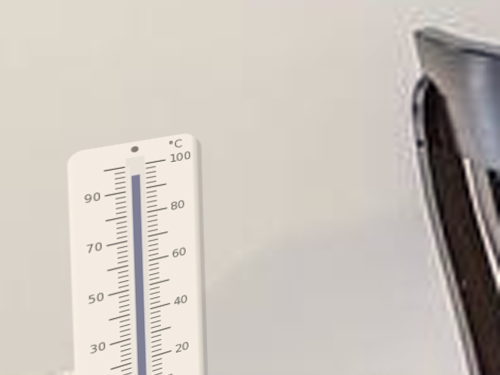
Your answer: 96 °C
